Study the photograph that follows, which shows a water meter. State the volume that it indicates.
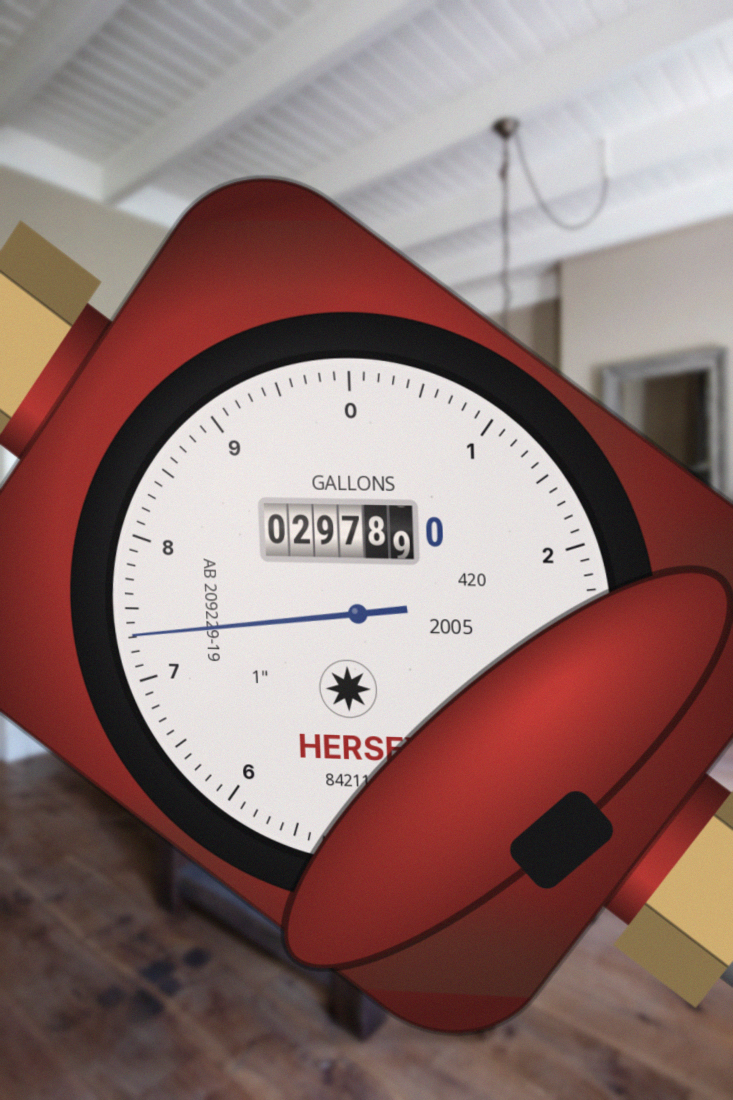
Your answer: 297887.3 gal
